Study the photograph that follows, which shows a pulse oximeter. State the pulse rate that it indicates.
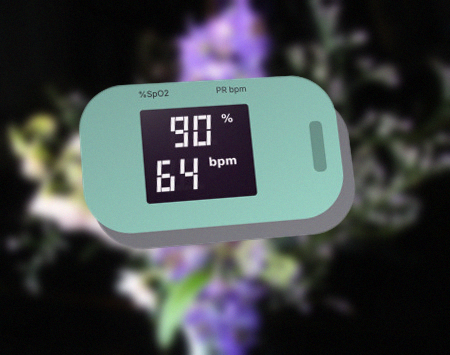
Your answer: 64 bpm
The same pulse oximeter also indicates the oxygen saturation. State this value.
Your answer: 90 %
